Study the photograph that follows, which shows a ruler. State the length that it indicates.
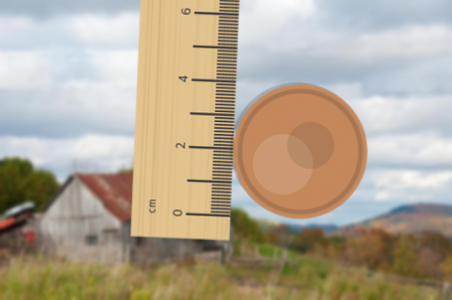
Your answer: 4 cm
